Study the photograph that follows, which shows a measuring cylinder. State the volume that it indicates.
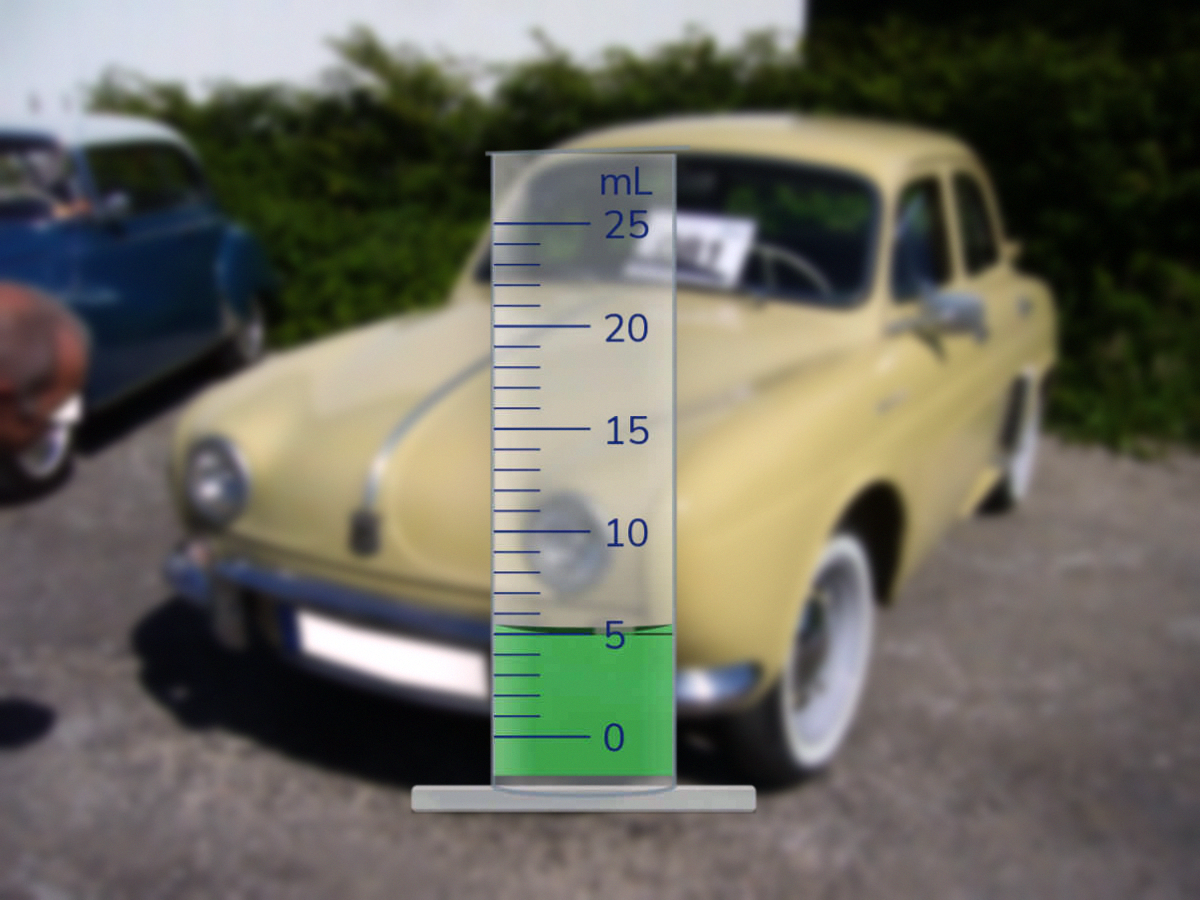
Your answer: 5 mL
